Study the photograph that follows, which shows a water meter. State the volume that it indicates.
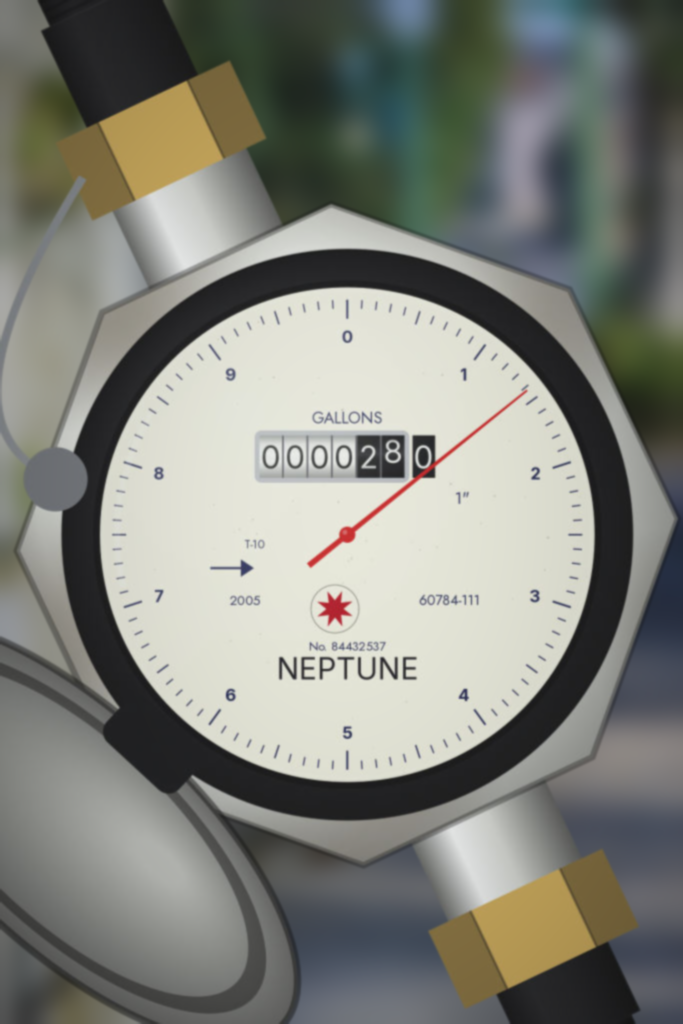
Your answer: 281.4 gal
